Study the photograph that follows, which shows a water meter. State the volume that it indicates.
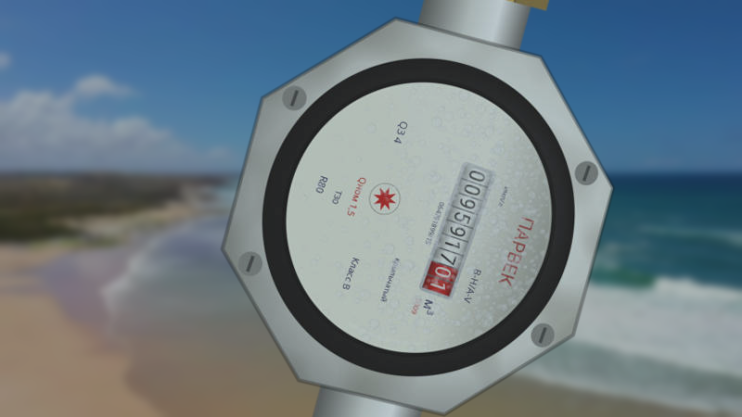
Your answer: 95917.01 m³
